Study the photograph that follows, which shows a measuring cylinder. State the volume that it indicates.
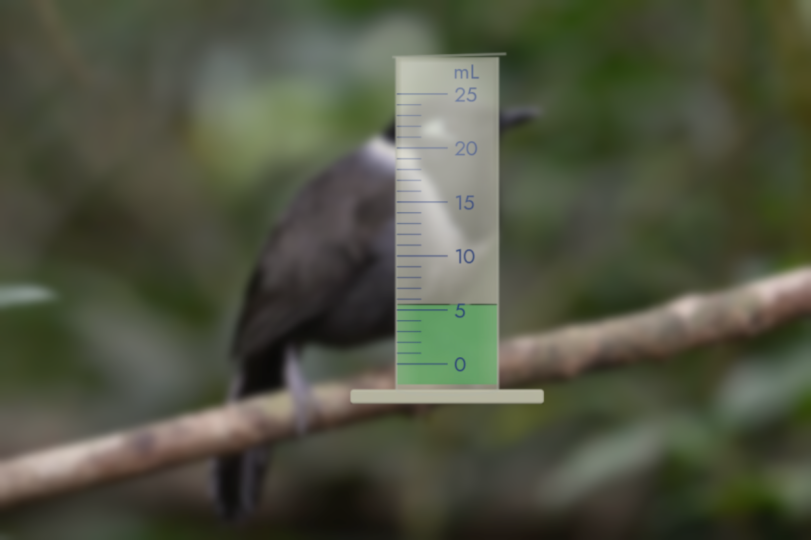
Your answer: 5.5 mL
